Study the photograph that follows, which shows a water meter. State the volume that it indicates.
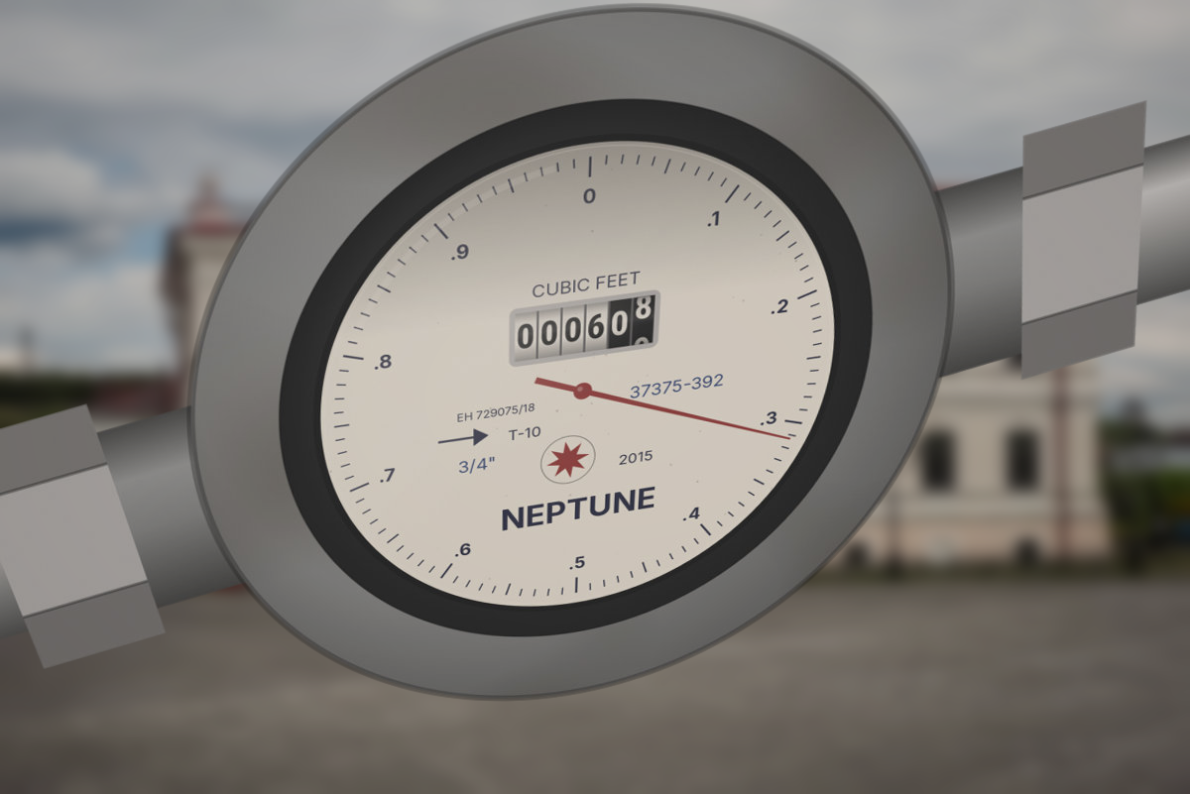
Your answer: 608.31 ft³
